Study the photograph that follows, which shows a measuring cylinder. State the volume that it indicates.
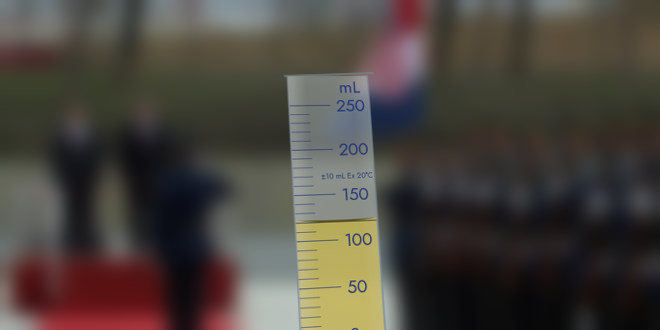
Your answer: 120 mL
